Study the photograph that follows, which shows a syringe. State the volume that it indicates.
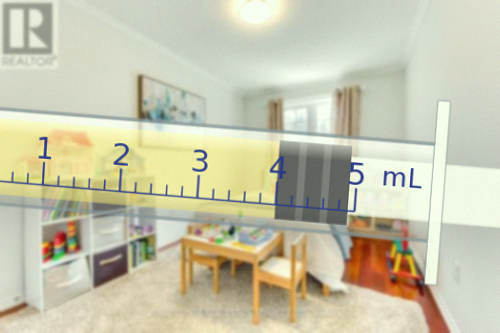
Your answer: 4 mL
